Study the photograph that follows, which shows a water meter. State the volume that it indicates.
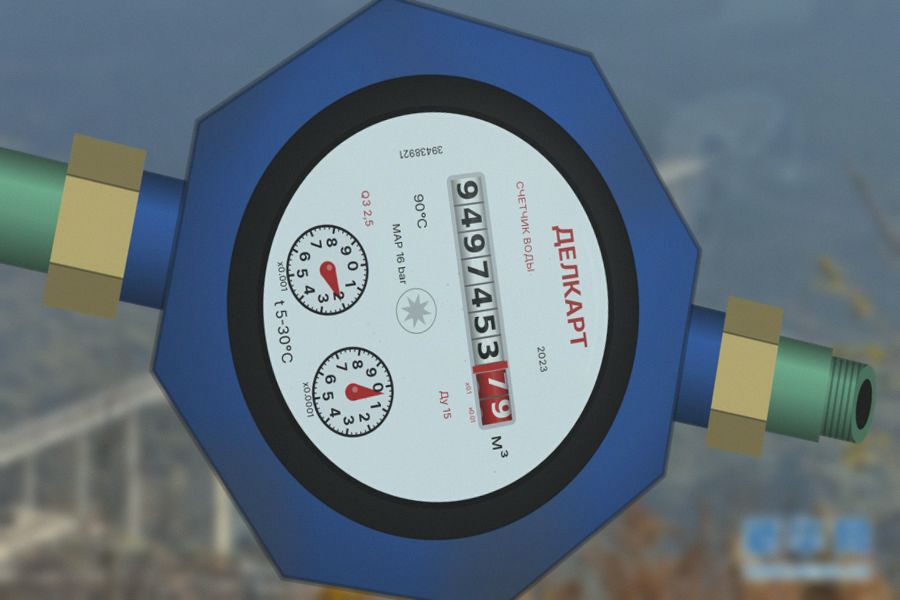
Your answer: 9497453.7920 m³
